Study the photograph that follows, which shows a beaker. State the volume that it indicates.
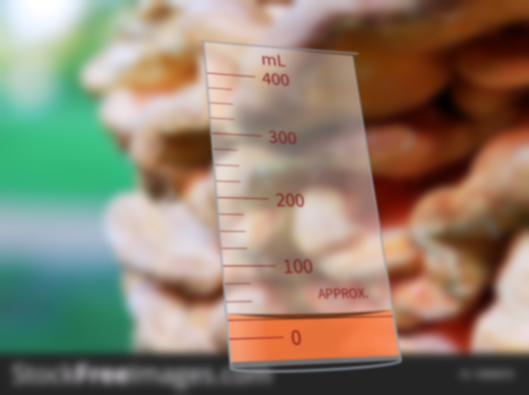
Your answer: 25 mL
